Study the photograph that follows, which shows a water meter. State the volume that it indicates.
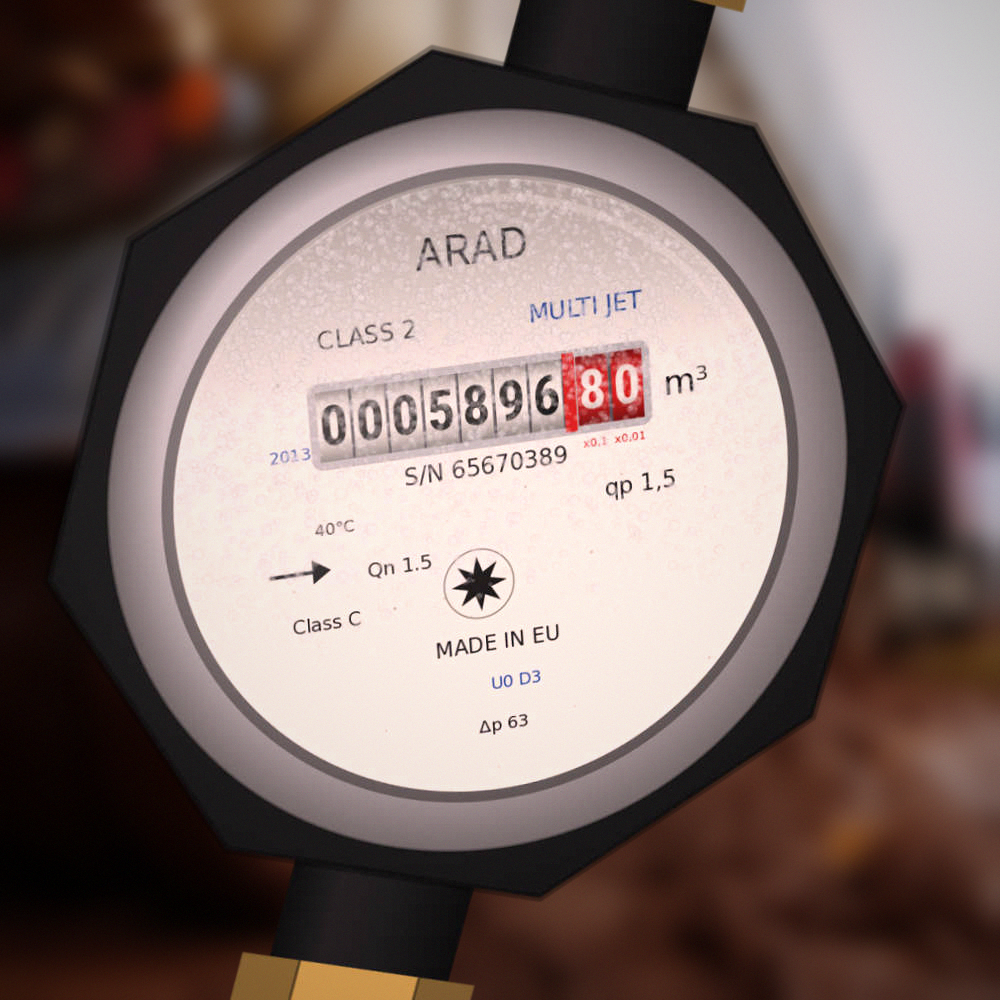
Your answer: 5896.80 m³
